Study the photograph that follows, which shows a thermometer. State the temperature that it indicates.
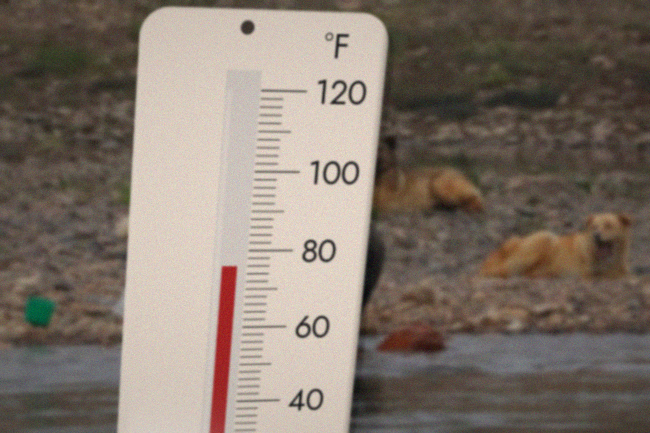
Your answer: 76 °F
